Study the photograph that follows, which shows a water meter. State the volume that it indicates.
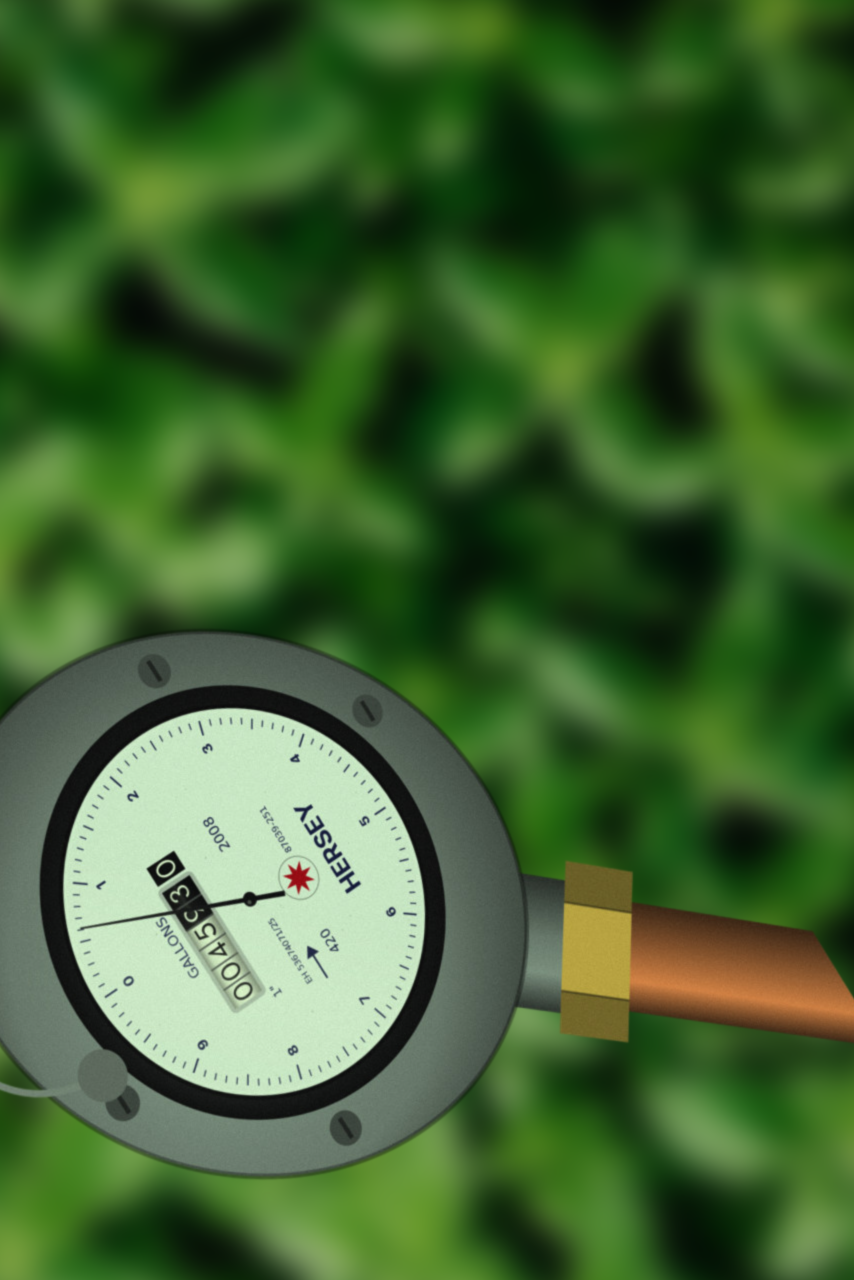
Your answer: 45930.6 gal
